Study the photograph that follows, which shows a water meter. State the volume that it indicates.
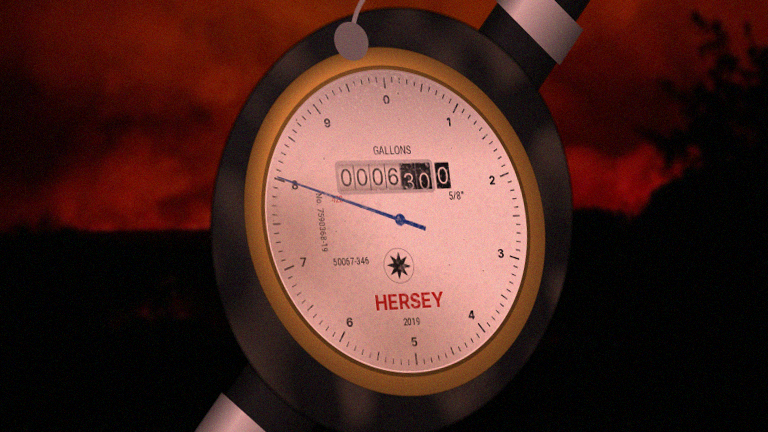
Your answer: 6298.0 gal
